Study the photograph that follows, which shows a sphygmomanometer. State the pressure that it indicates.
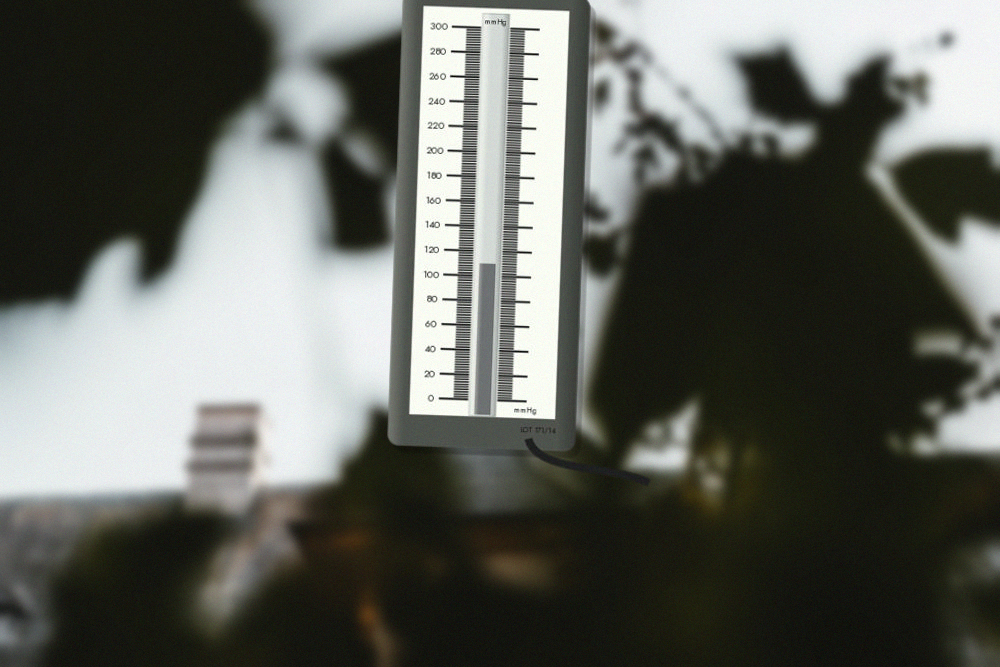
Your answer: 110 mmHg
